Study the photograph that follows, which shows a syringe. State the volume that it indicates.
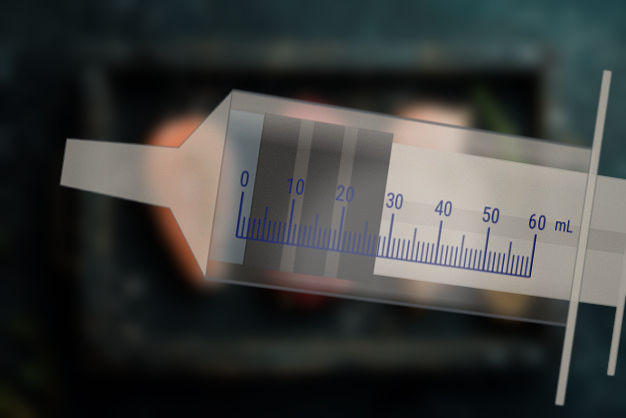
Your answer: 2 mL
